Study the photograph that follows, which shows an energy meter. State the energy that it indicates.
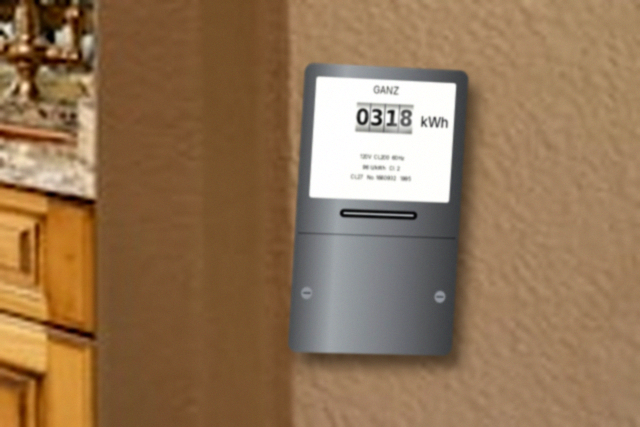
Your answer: 318 kWh
